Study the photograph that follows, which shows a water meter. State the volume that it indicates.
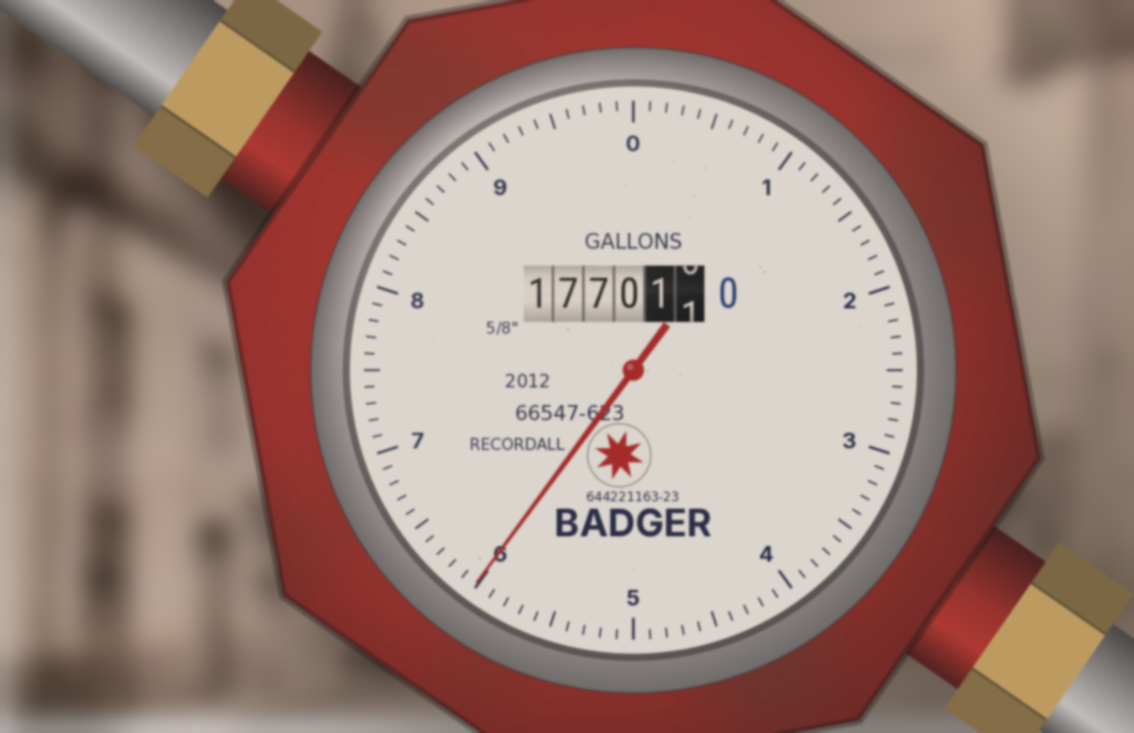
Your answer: 1770106.0 gal
